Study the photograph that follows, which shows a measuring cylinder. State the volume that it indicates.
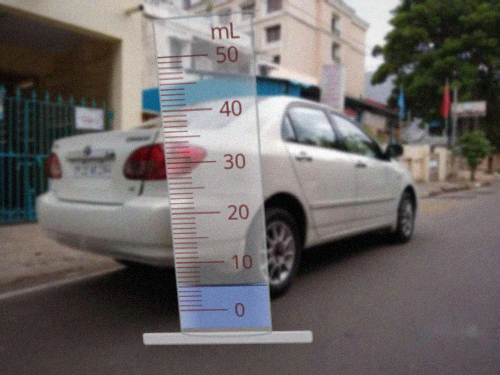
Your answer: 5 mL
